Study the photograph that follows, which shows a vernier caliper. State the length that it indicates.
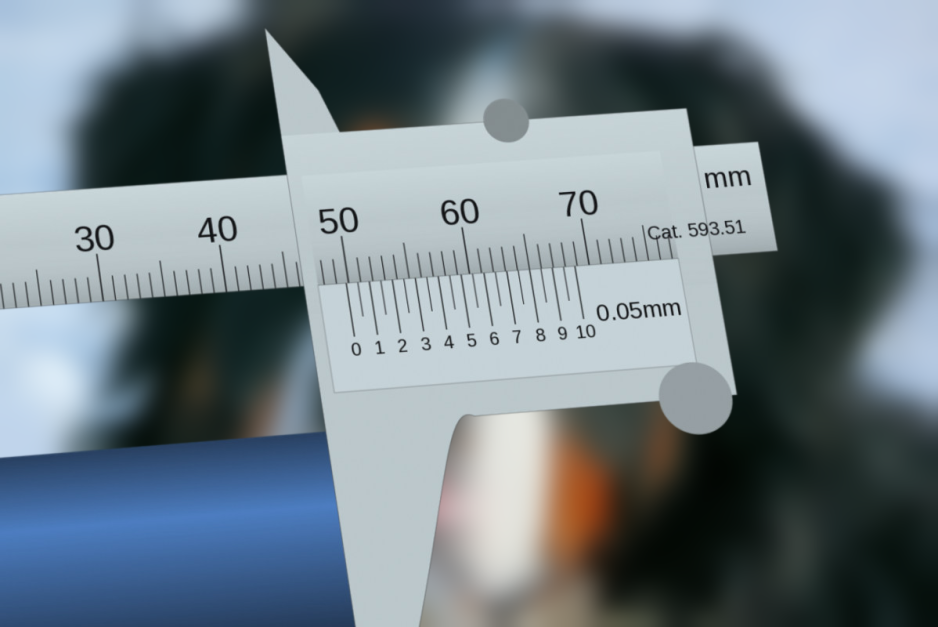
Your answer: 49.8 mm
